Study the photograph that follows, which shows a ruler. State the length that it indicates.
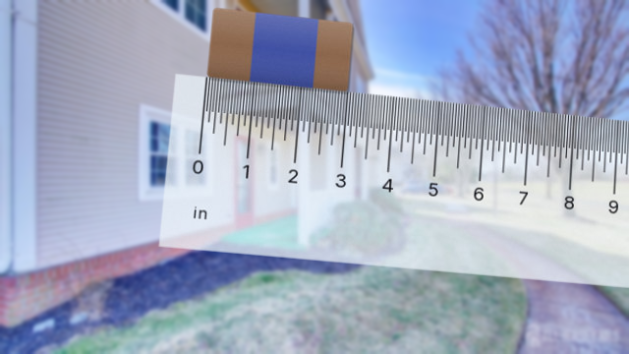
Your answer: 3 in
